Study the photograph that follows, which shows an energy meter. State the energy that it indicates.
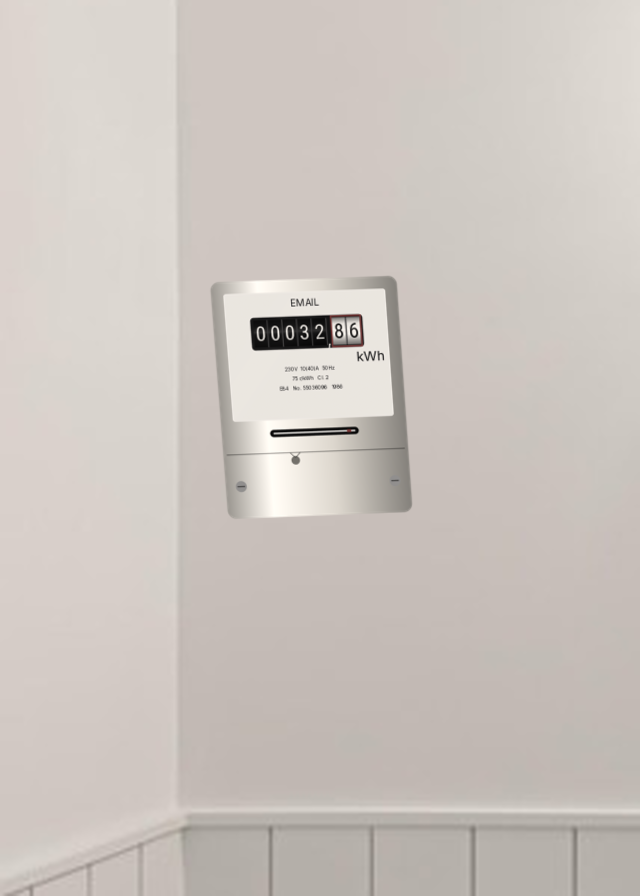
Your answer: 32.86 kWh
